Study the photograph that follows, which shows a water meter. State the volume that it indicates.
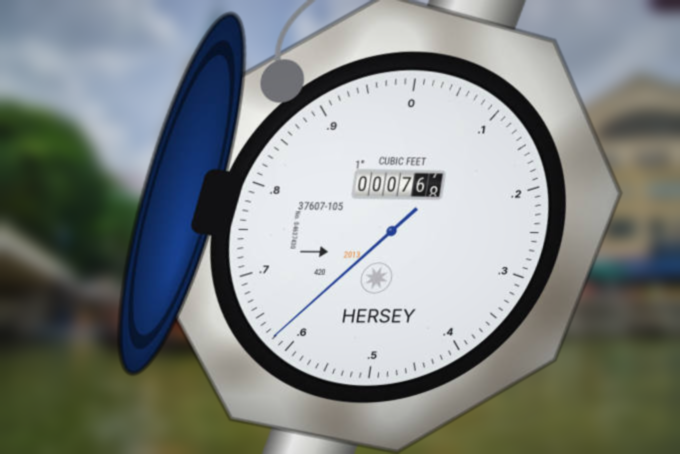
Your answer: 767.62 ft³
